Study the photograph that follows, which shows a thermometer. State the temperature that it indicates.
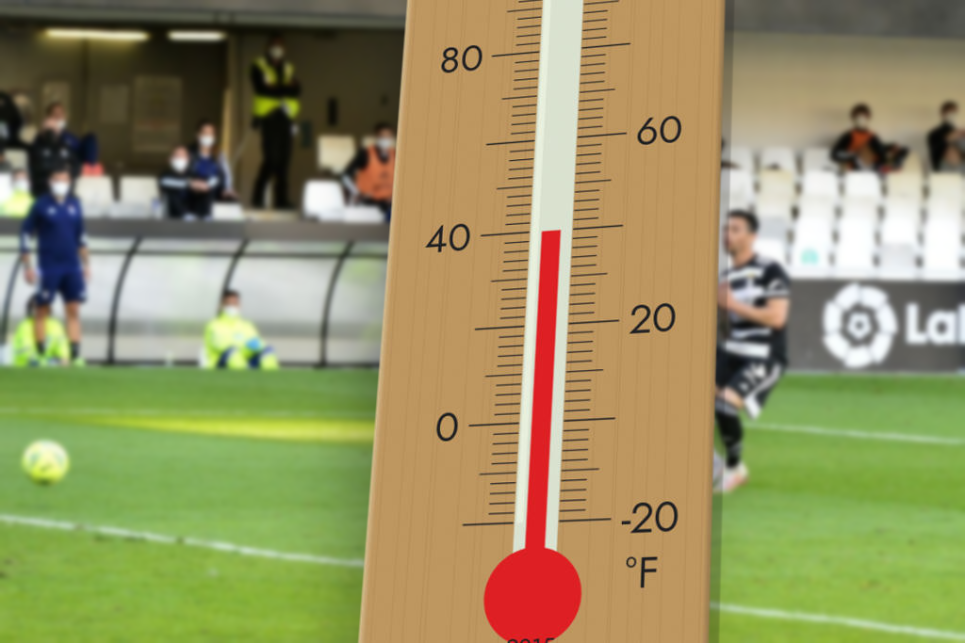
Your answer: 40 °F
